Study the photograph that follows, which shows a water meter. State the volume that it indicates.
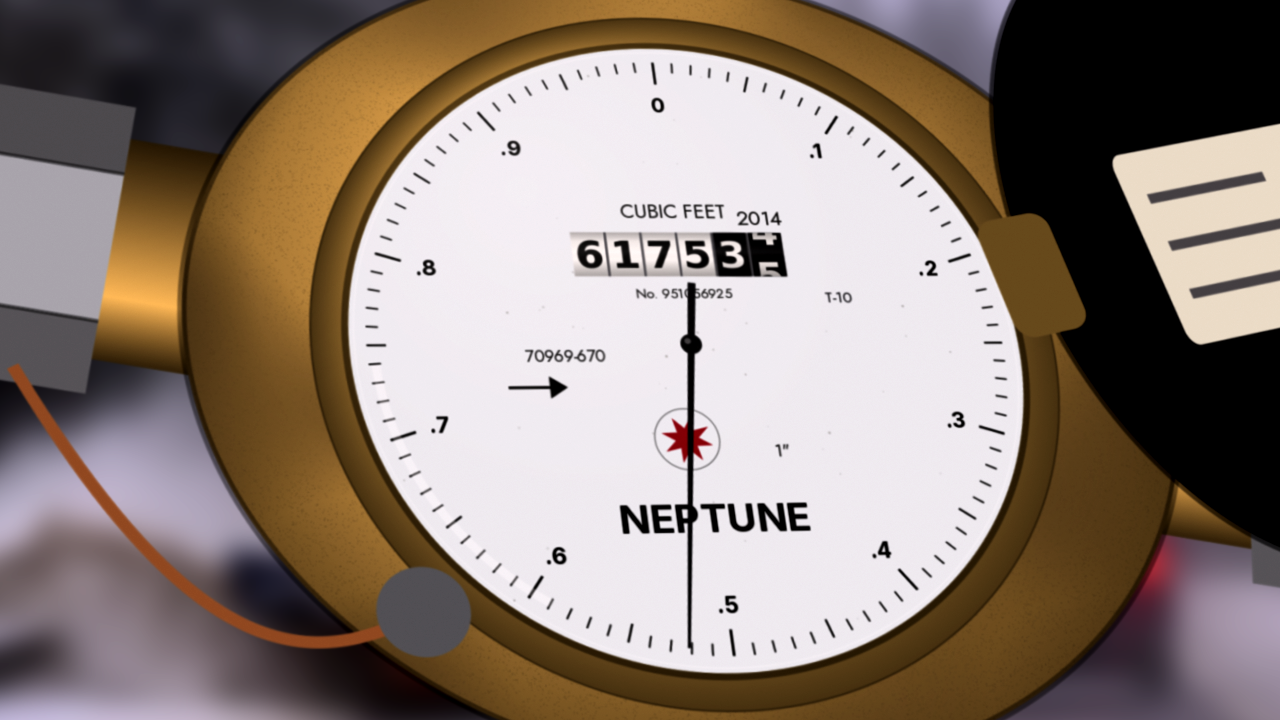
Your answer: 617534.52 ft³
